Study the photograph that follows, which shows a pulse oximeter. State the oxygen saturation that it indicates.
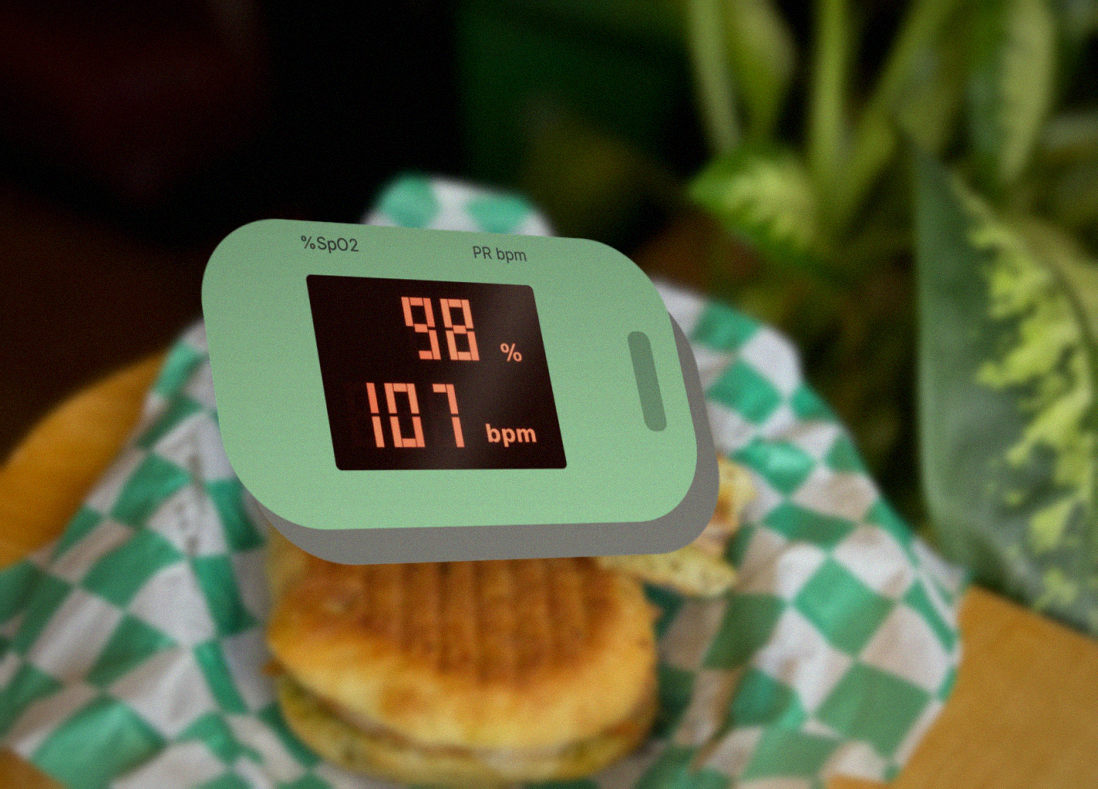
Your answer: 98 %
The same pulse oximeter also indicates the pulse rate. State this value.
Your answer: 107 bpm
